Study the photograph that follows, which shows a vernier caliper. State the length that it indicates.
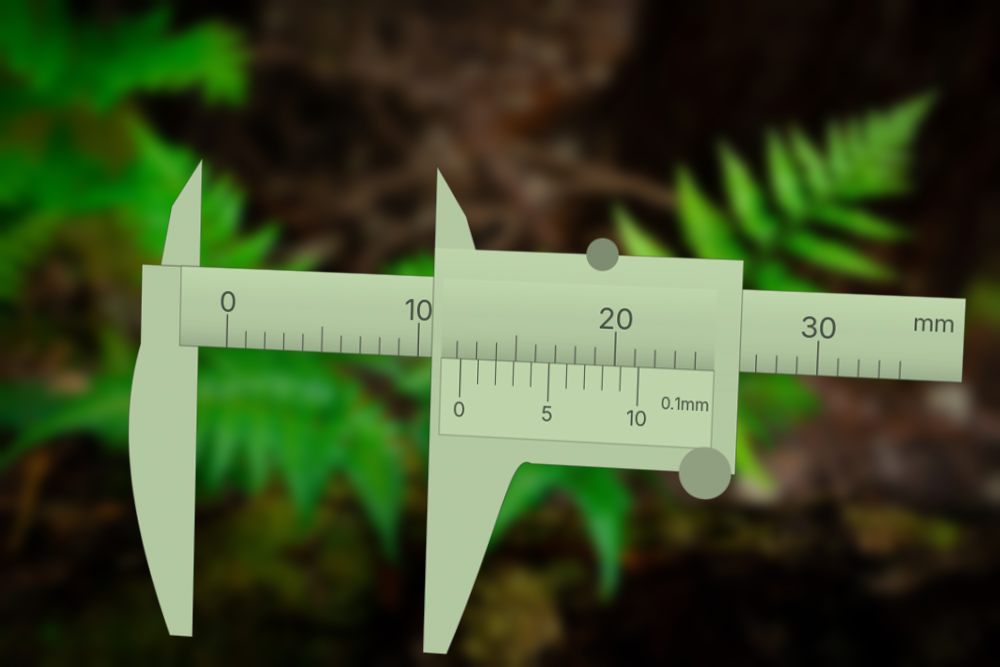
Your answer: 12.2 mm
